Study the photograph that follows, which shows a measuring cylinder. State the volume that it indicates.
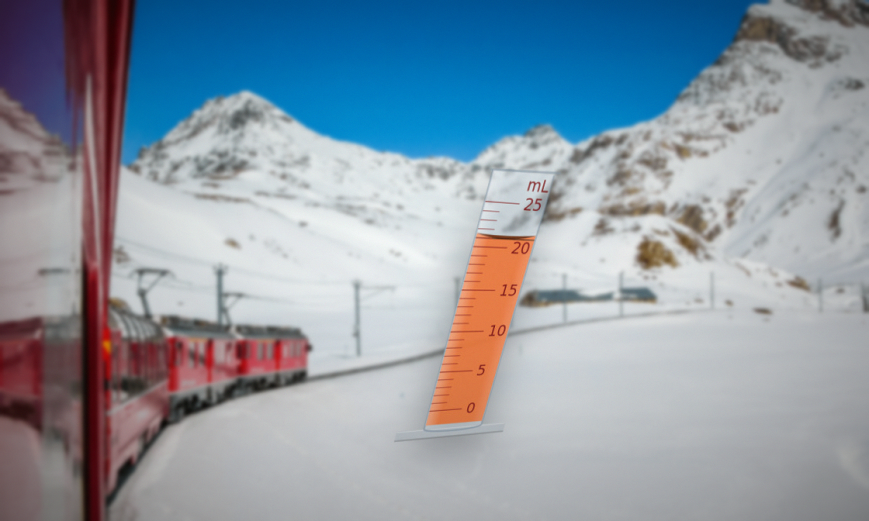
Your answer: 21 mL
